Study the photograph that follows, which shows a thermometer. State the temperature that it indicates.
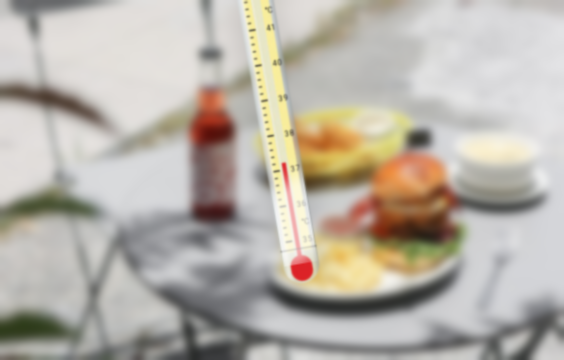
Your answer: 37.2 °C
